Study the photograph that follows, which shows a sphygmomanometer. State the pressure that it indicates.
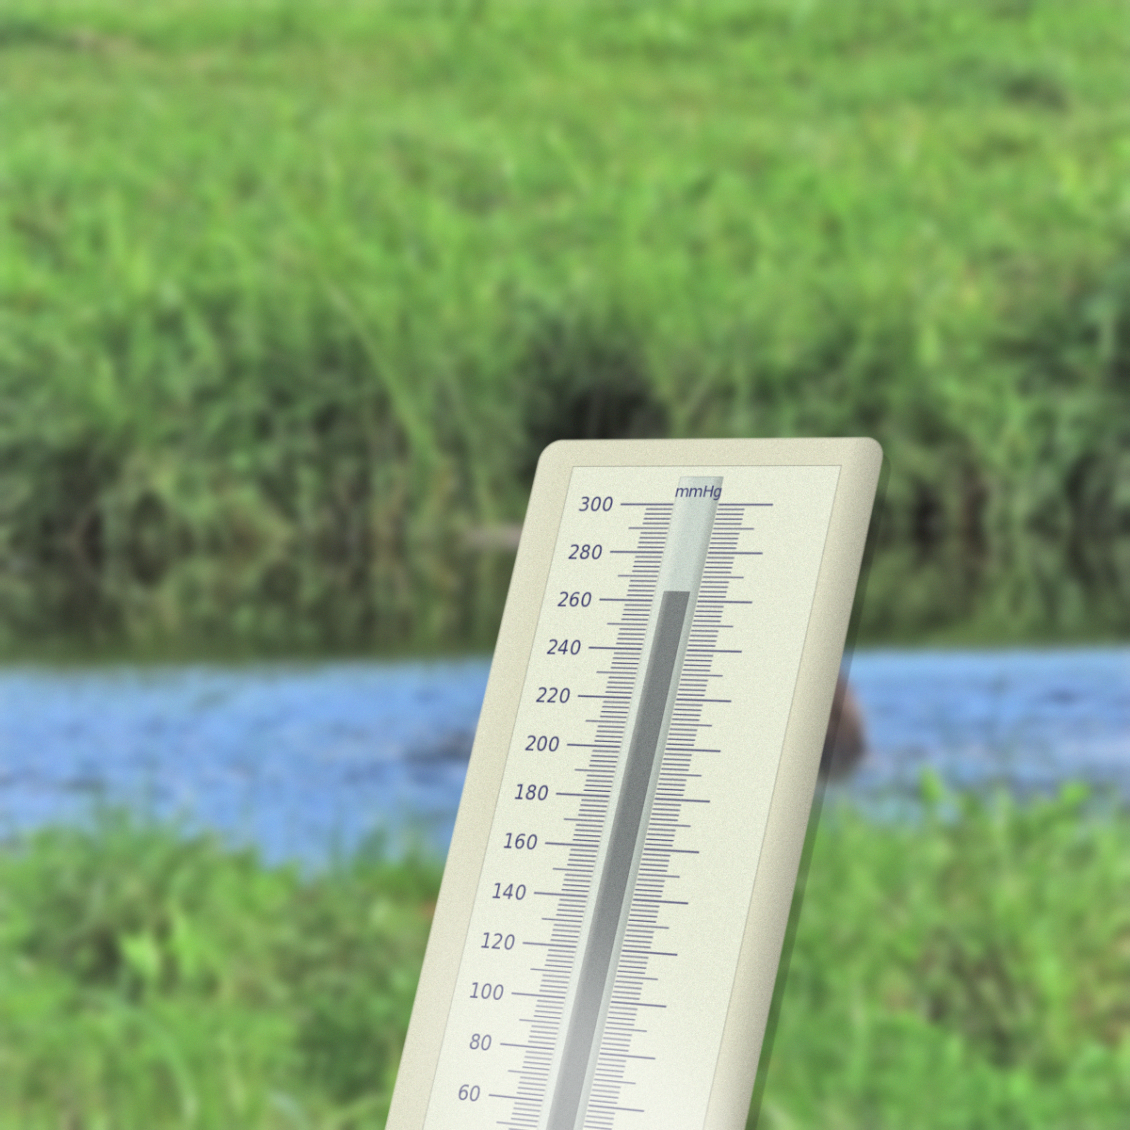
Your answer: 264 mmHg
